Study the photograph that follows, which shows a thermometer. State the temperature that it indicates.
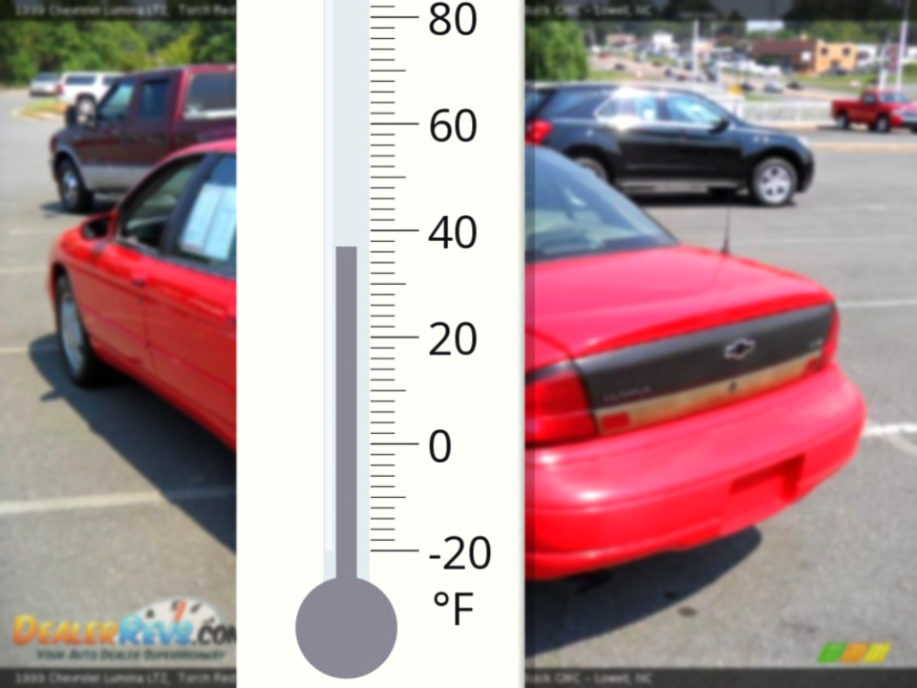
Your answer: 37 °F
